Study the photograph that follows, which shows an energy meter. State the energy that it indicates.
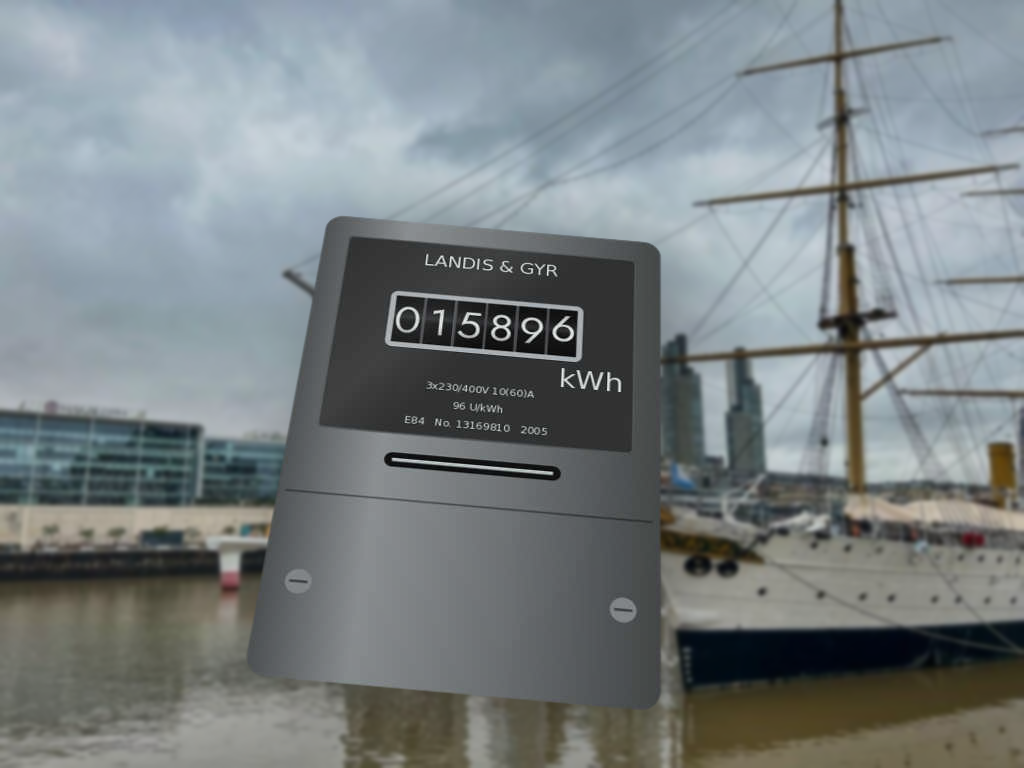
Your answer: 15896 kWh
